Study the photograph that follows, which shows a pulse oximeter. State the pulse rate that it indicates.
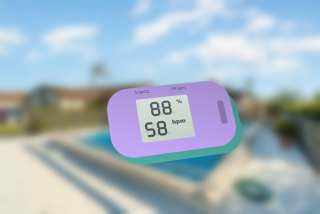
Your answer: 58 bpm
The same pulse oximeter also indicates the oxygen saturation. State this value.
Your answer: 88 %
